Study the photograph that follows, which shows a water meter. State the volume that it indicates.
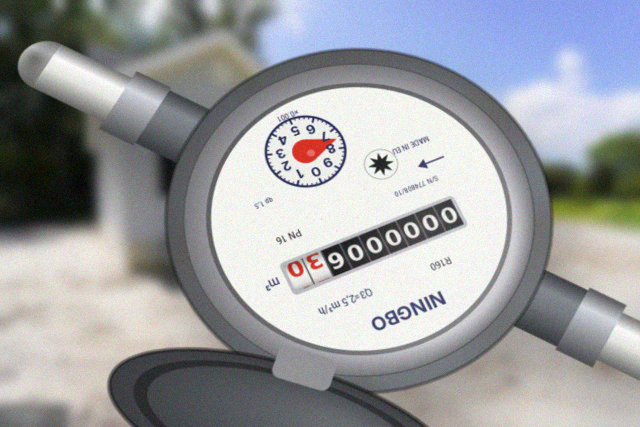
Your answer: 6.297 m³
